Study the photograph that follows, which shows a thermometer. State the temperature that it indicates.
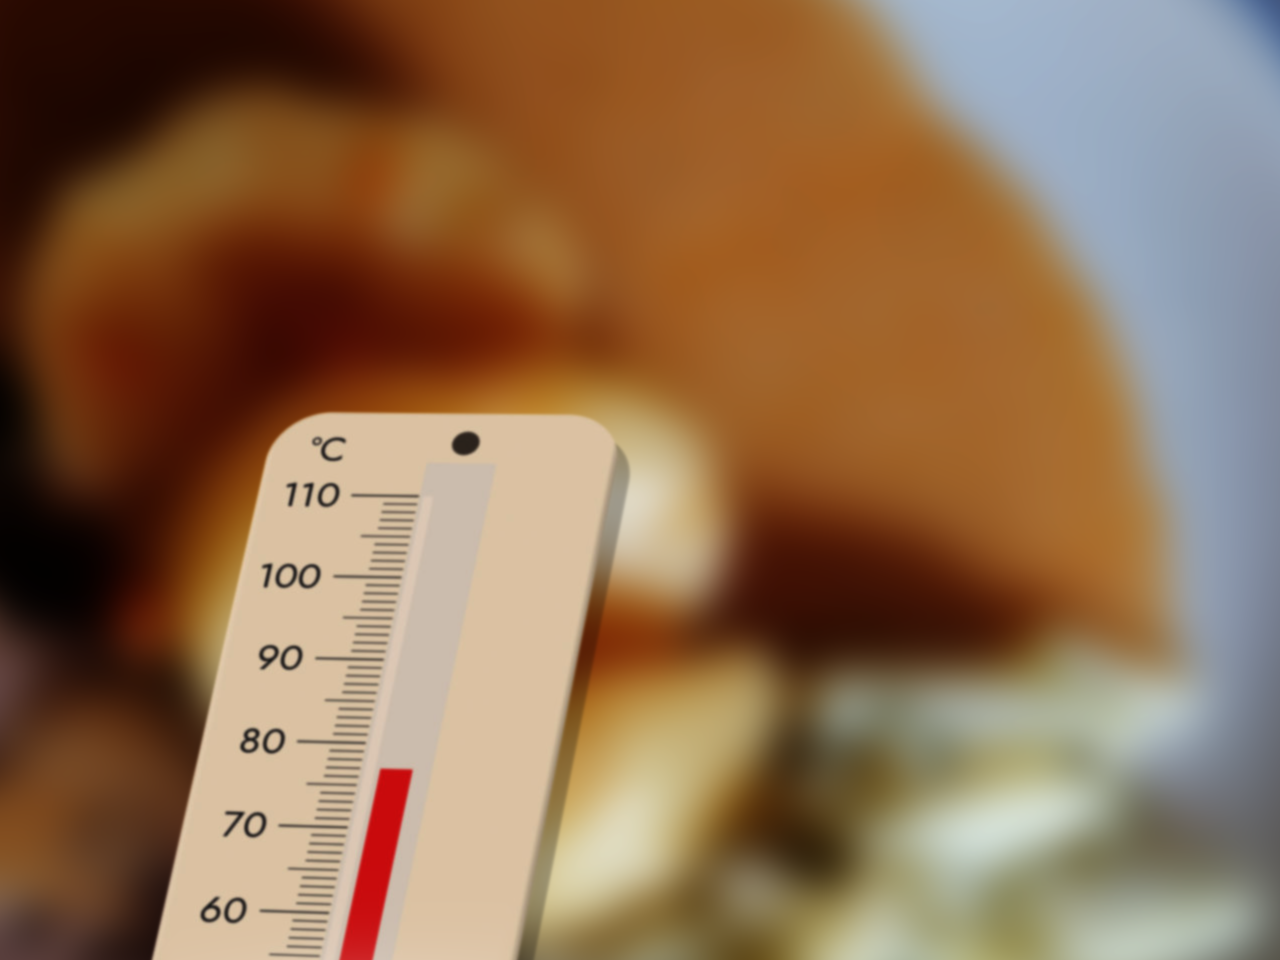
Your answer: 77 °C
